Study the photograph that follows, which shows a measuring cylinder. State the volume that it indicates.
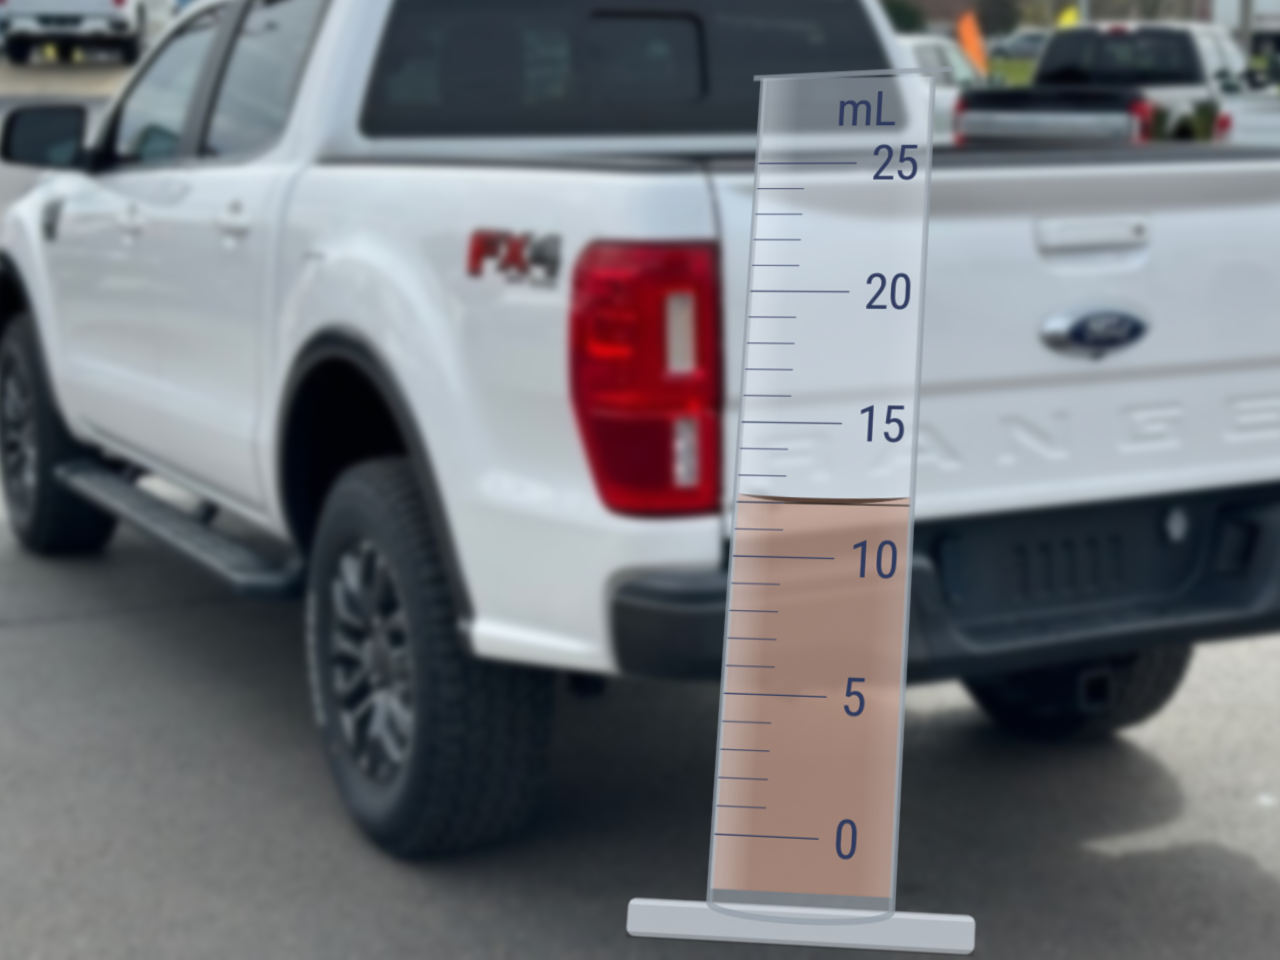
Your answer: 12 mL
